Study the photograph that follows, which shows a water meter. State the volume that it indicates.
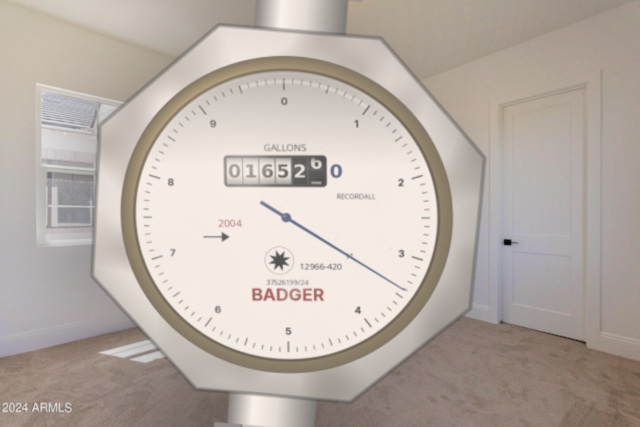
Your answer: 165263.4 gal
